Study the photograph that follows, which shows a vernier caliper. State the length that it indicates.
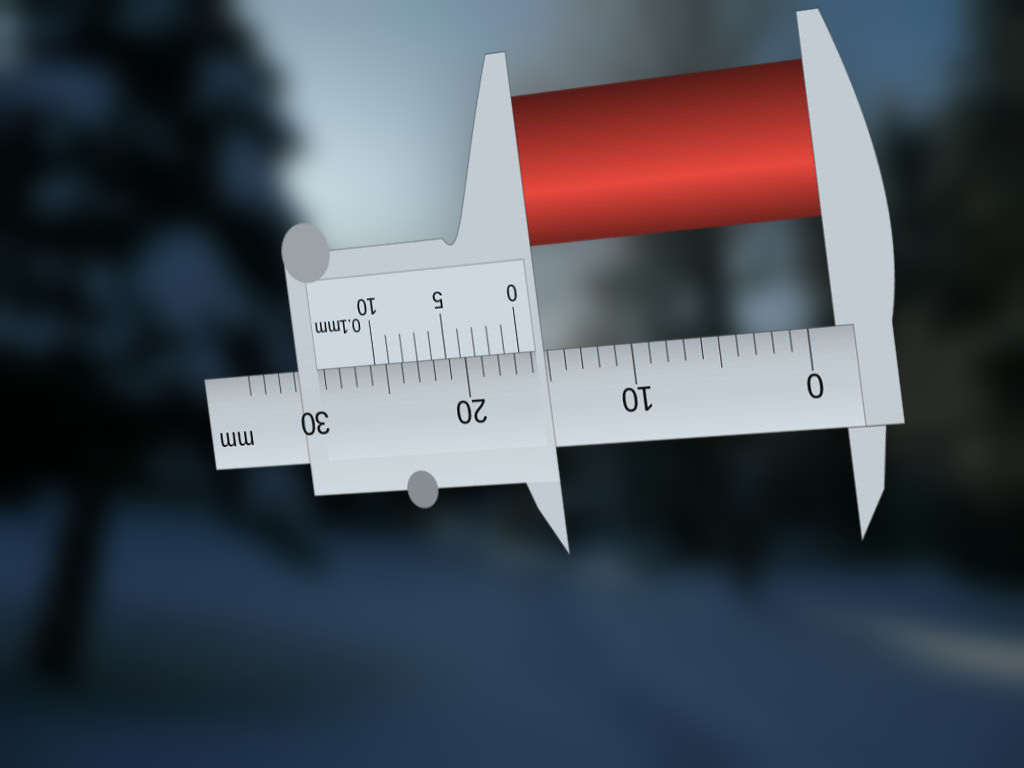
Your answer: 16.7 mm
